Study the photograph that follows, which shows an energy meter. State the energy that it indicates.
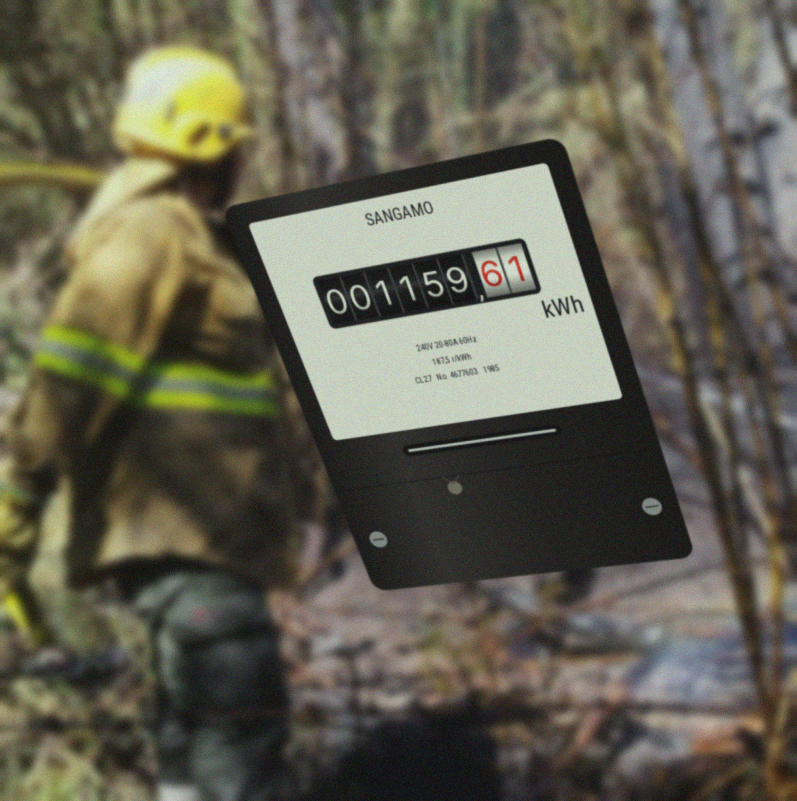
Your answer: 1159.61 kWh
